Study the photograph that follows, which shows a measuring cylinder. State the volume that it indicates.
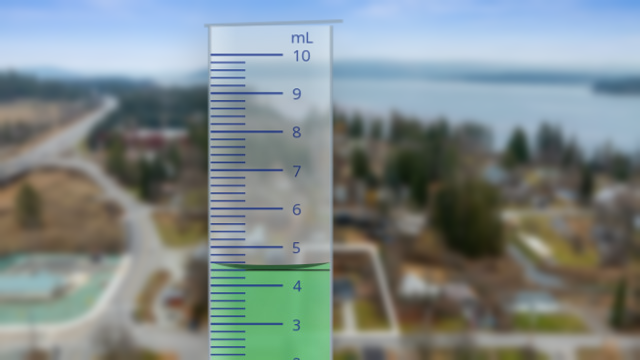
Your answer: 4.4 mL
